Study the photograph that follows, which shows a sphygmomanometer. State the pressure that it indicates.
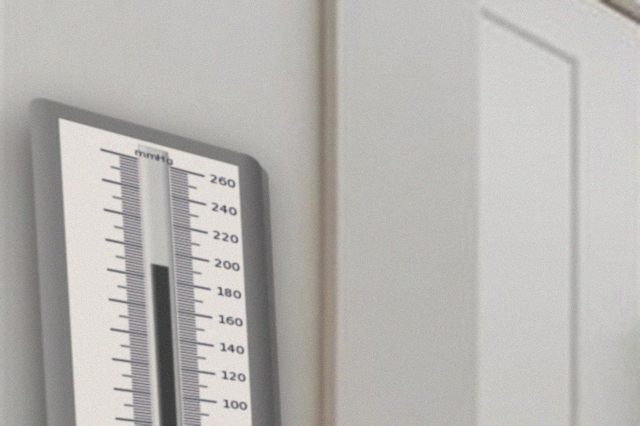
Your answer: 190 mmHg
